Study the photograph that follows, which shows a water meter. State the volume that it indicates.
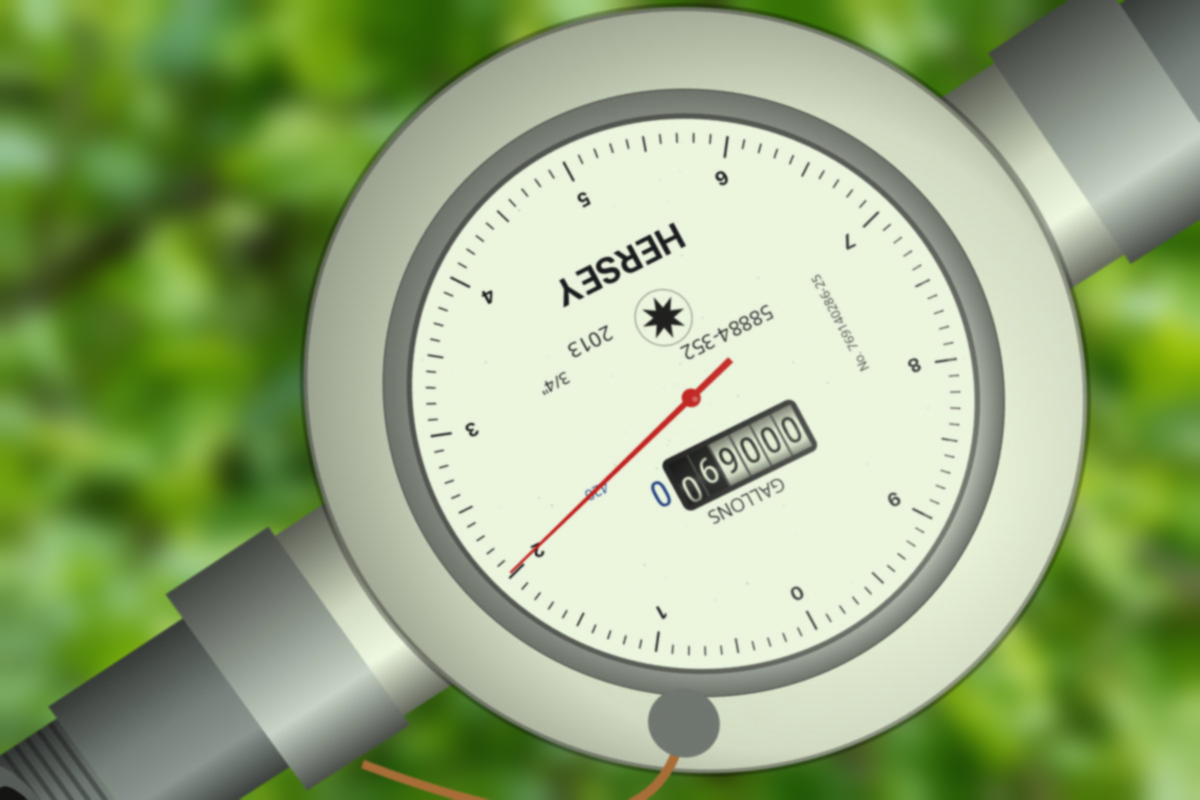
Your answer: 6902.0 gal
